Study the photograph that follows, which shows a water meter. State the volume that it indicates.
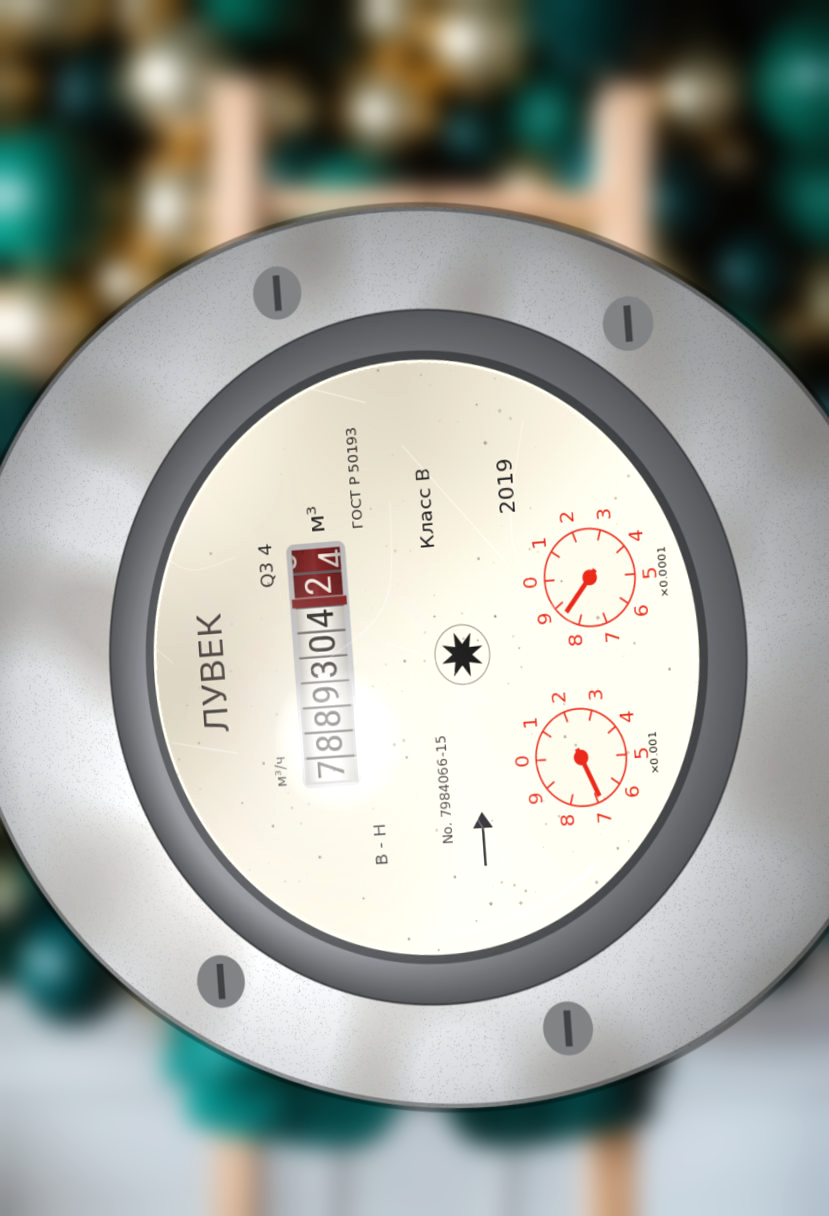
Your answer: 7889304.2368 m³
